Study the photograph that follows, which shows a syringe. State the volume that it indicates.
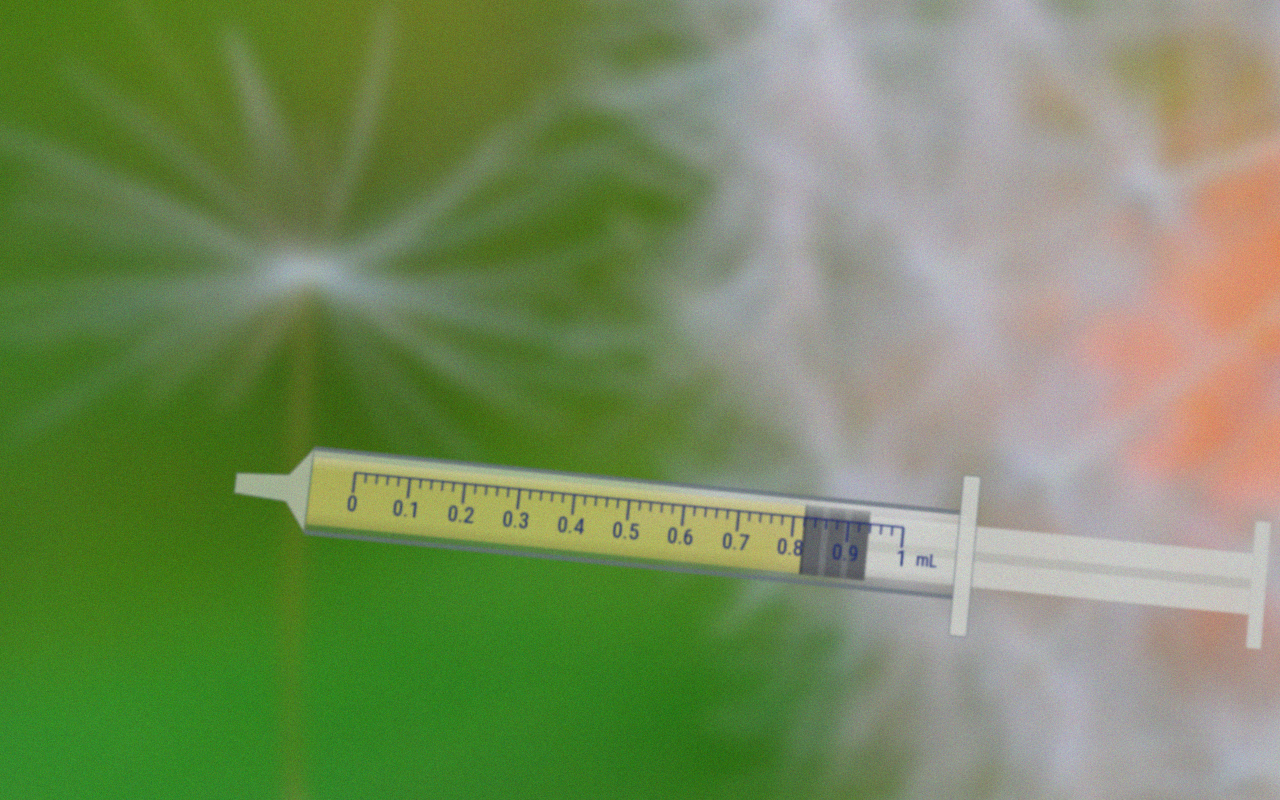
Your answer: 0.82 mL
